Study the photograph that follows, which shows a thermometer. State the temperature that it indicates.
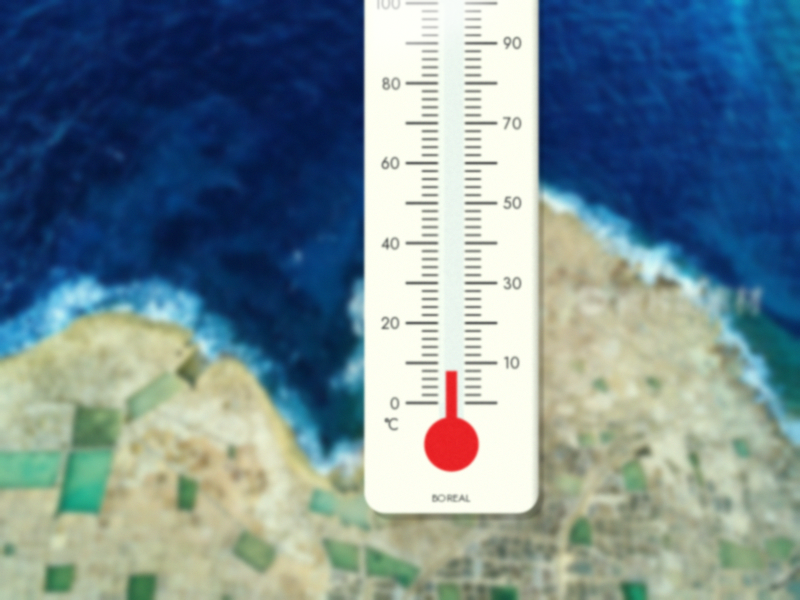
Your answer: 8 °C
